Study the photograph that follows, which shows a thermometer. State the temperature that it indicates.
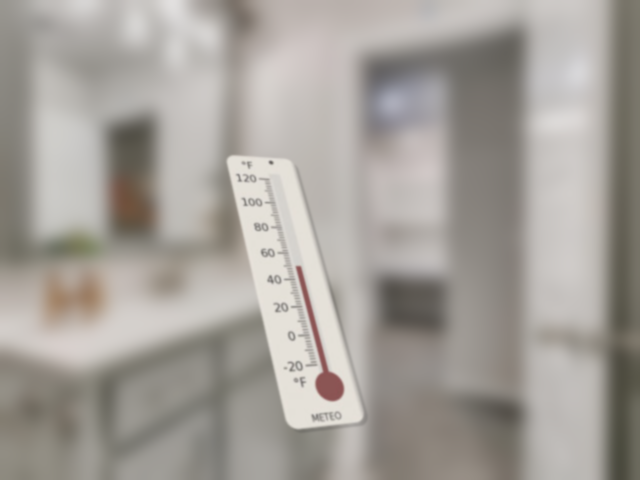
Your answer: 50 °F
